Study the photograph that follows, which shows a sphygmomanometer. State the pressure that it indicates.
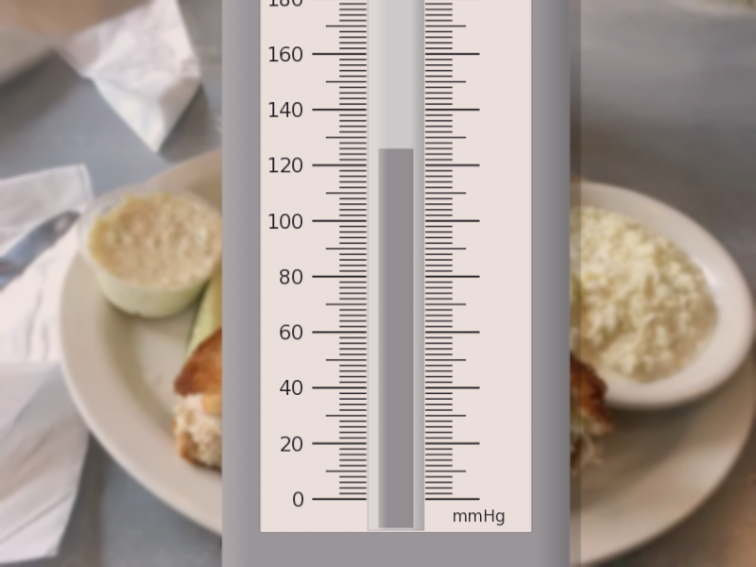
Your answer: 126 mmHg
